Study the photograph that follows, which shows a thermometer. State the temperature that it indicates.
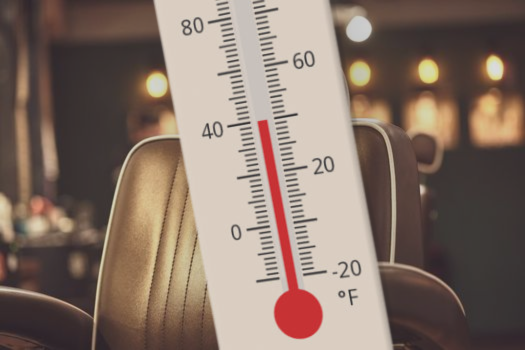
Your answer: 40 °F
